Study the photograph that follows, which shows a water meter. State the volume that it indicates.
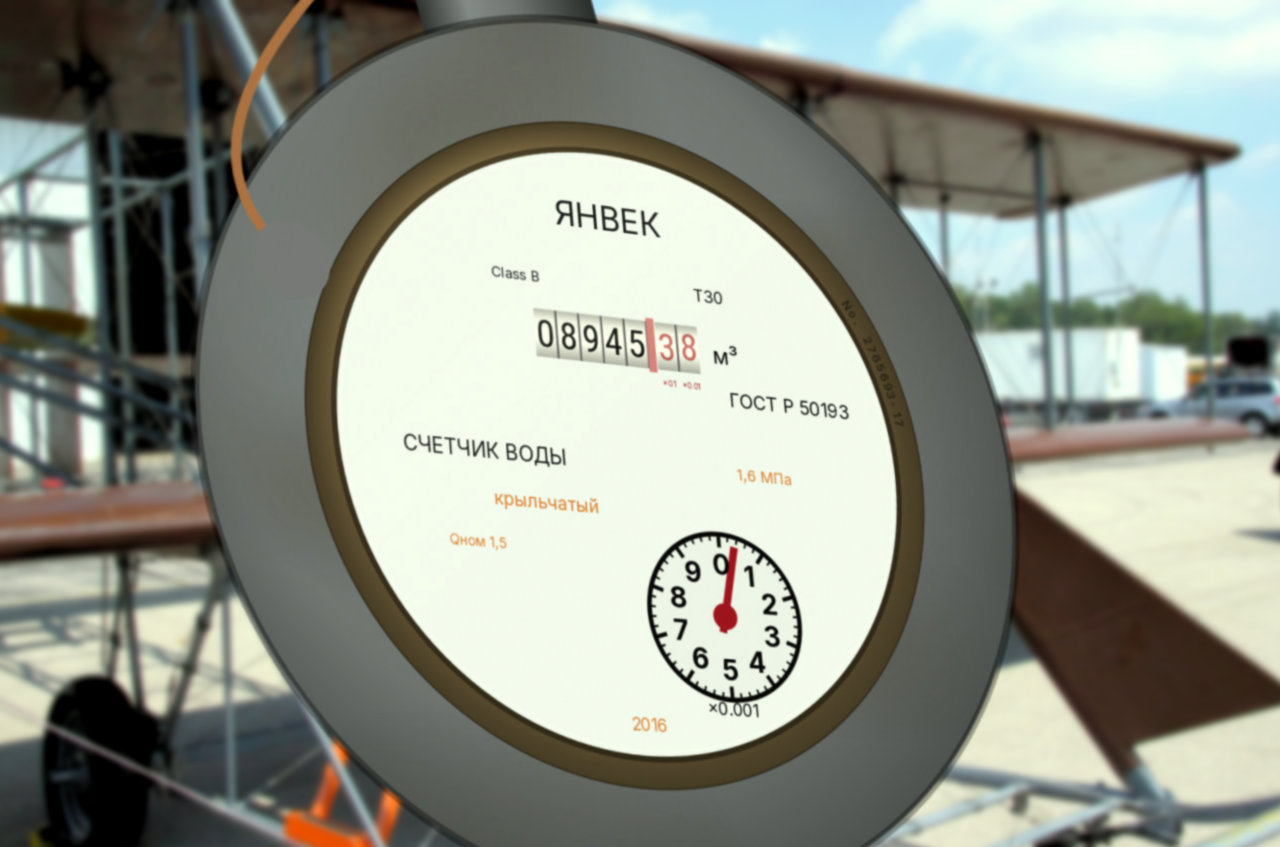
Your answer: 8945.380 m³
